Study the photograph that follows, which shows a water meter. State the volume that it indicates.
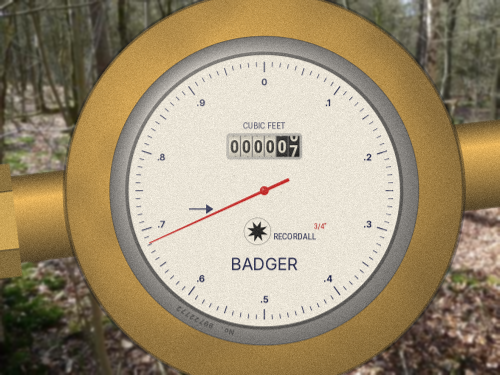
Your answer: 6.68 ft³
